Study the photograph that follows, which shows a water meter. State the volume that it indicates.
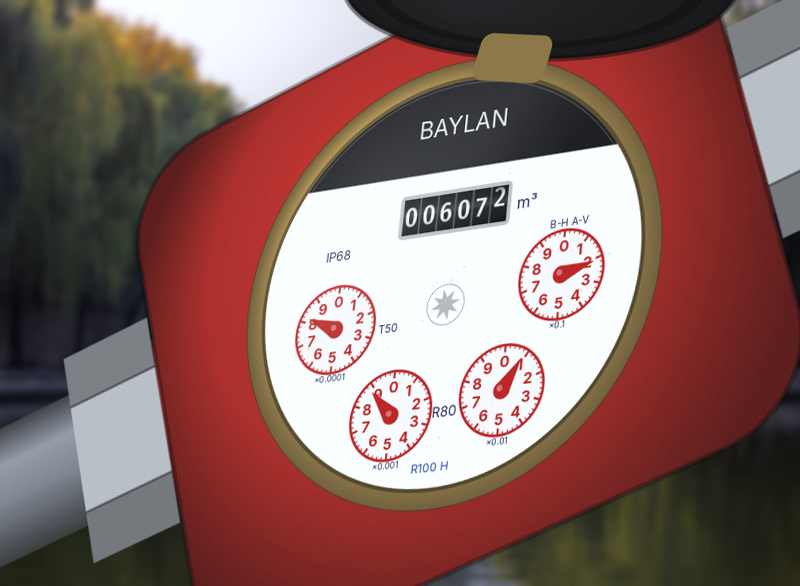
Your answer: 6072.2088 m³
